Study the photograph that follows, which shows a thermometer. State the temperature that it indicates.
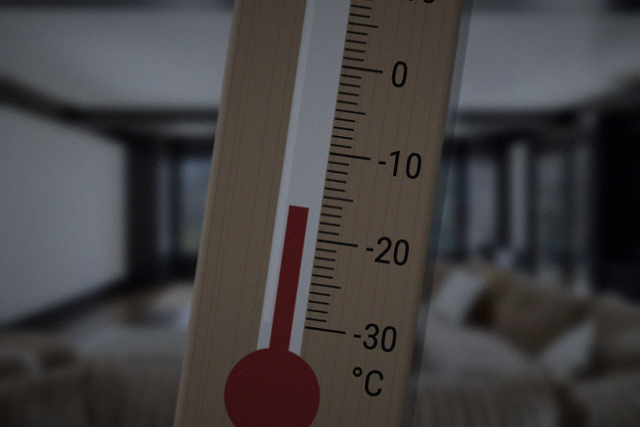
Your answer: -16.5 °C
